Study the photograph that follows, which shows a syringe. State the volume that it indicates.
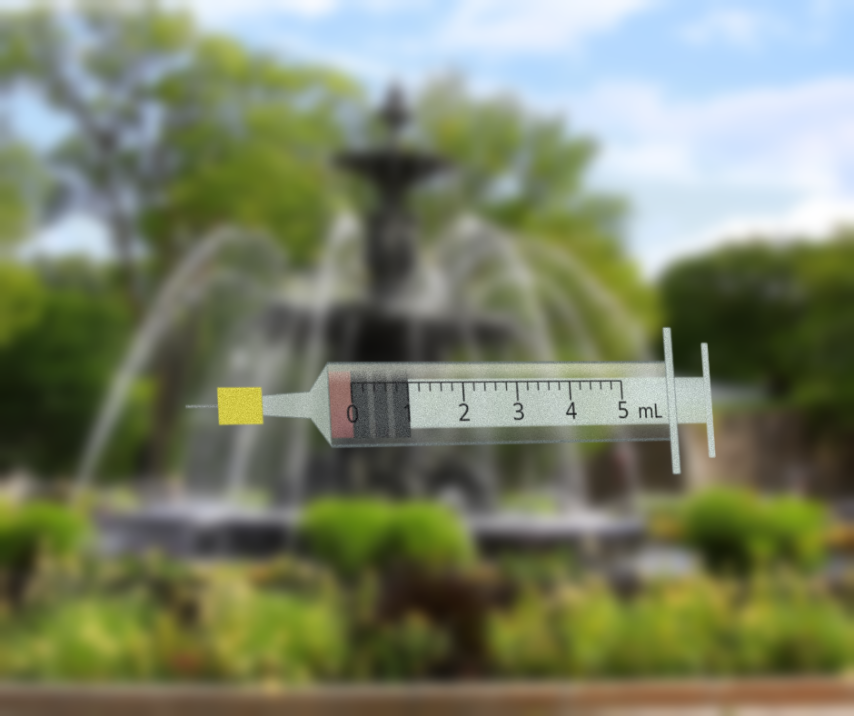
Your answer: 0 mL
